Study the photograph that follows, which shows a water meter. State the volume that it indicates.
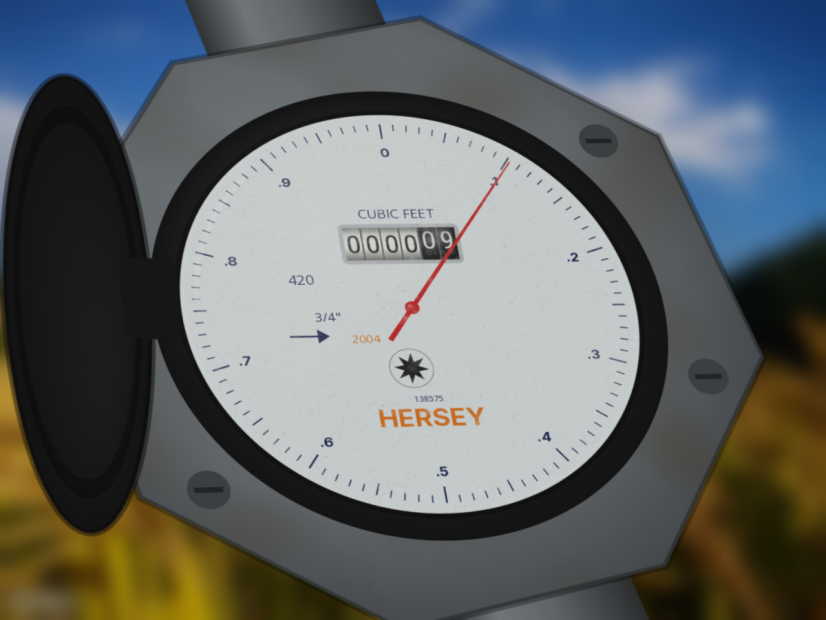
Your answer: 9.10 ft³
